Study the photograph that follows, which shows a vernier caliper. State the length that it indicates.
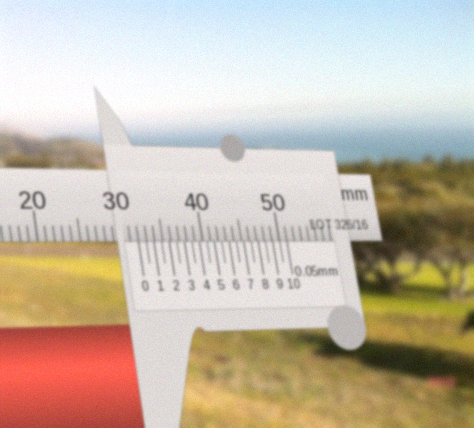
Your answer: 32.0 mm
